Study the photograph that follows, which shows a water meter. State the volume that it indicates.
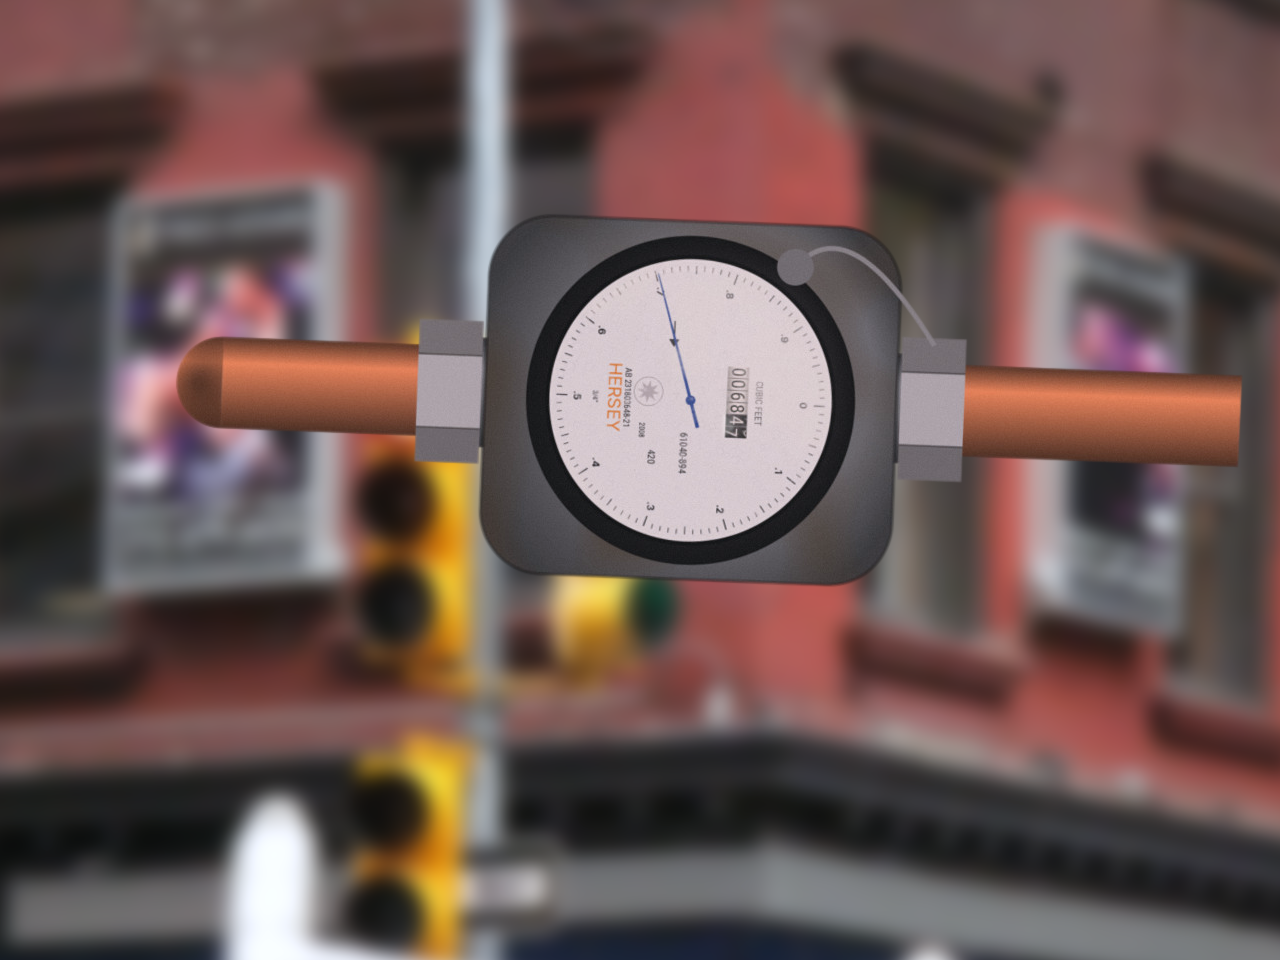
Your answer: 6846.70 ft³
